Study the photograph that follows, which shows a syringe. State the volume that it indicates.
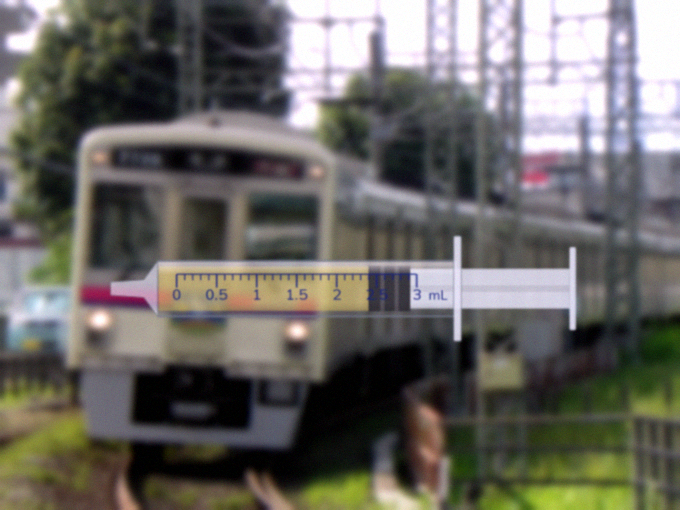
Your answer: 2.4 mL
